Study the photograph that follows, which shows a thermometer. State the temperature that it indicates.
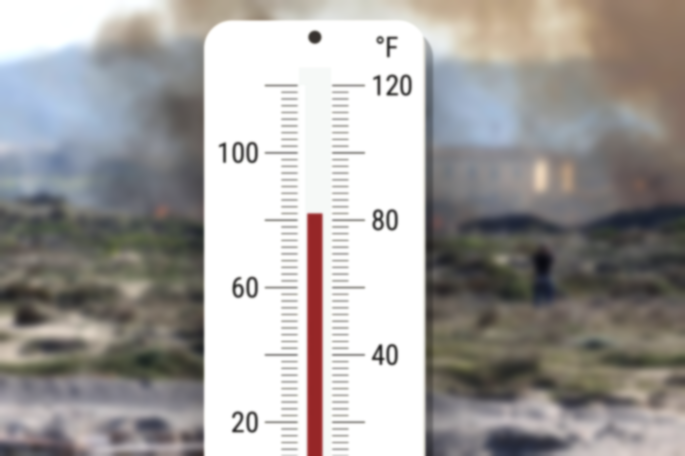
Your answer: 82 °F
